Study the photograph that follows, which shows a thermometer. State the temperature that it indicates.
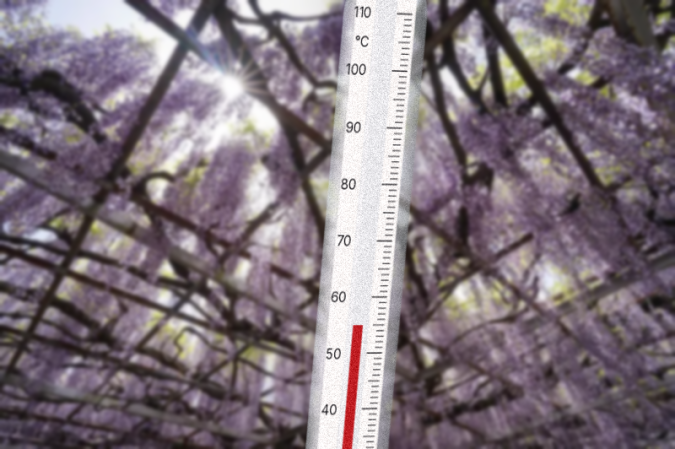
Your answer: 55 °C
